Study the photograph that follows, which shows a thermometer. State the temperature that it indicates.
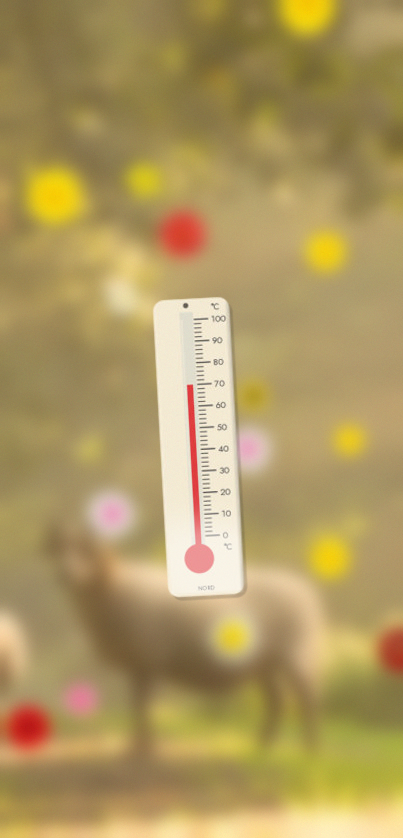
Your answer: 70 °C
